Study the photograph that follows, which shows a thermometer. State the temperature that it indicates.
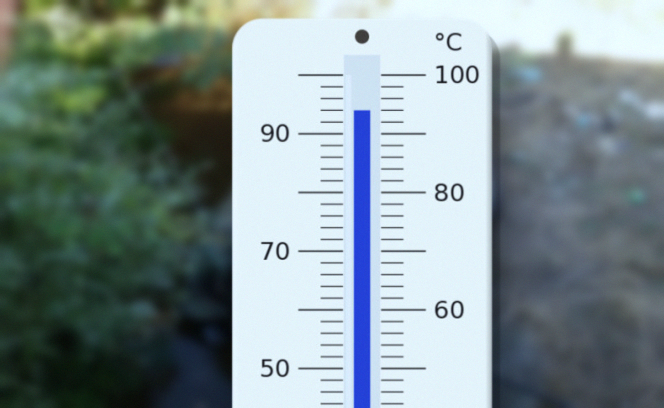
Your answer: 94 °C
